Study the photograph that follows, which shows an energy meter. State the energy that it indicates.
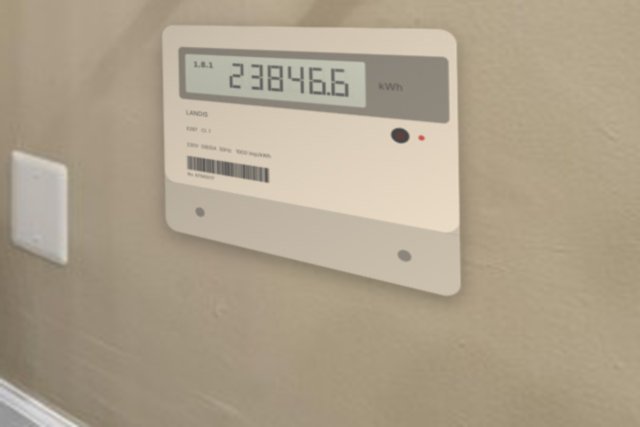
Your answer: 23846.6 kWh
